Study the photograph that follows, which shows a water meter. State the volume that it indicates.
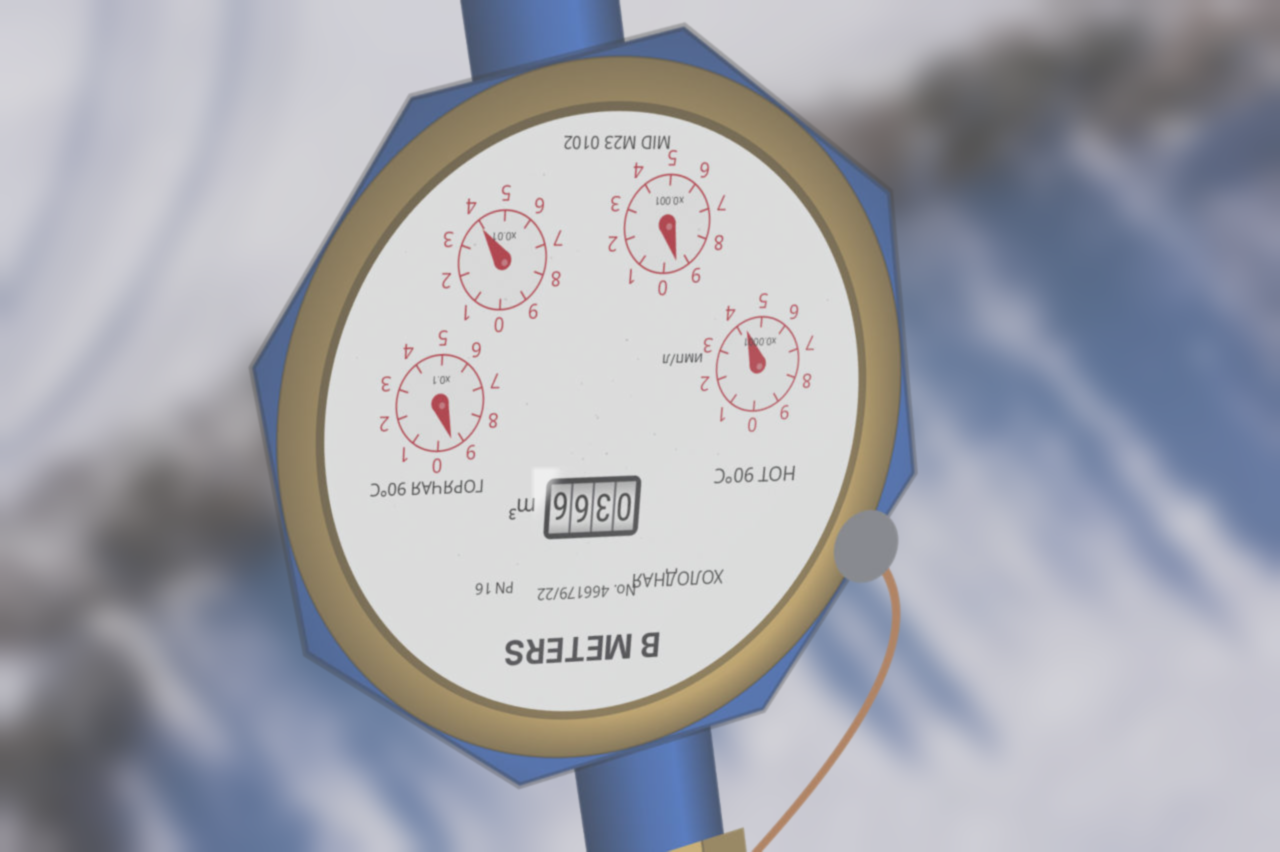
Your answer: 365.9394 m³
